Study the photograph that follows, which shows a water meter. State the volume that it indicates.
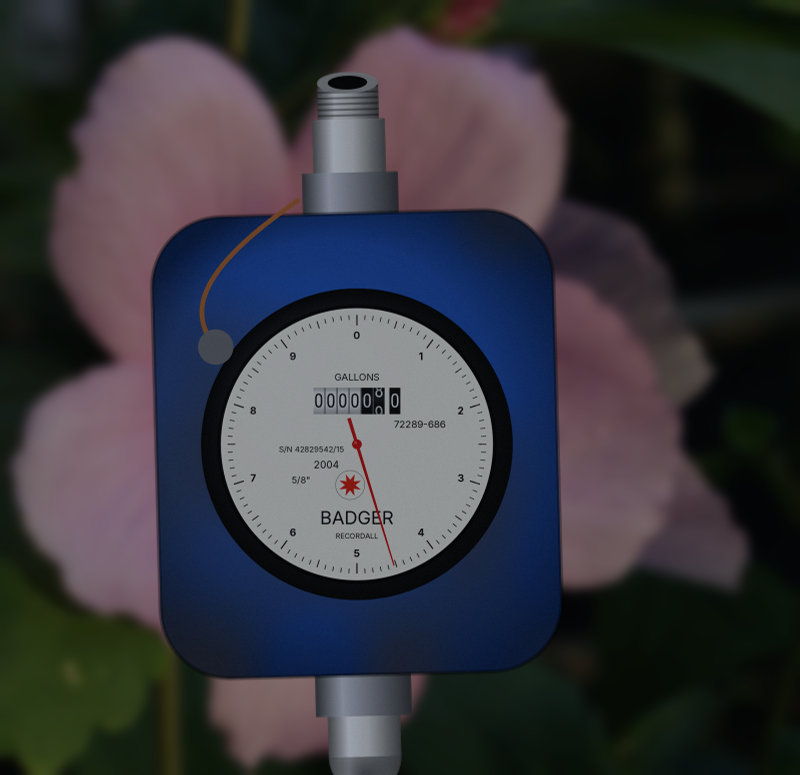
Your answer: 84.5 gal
